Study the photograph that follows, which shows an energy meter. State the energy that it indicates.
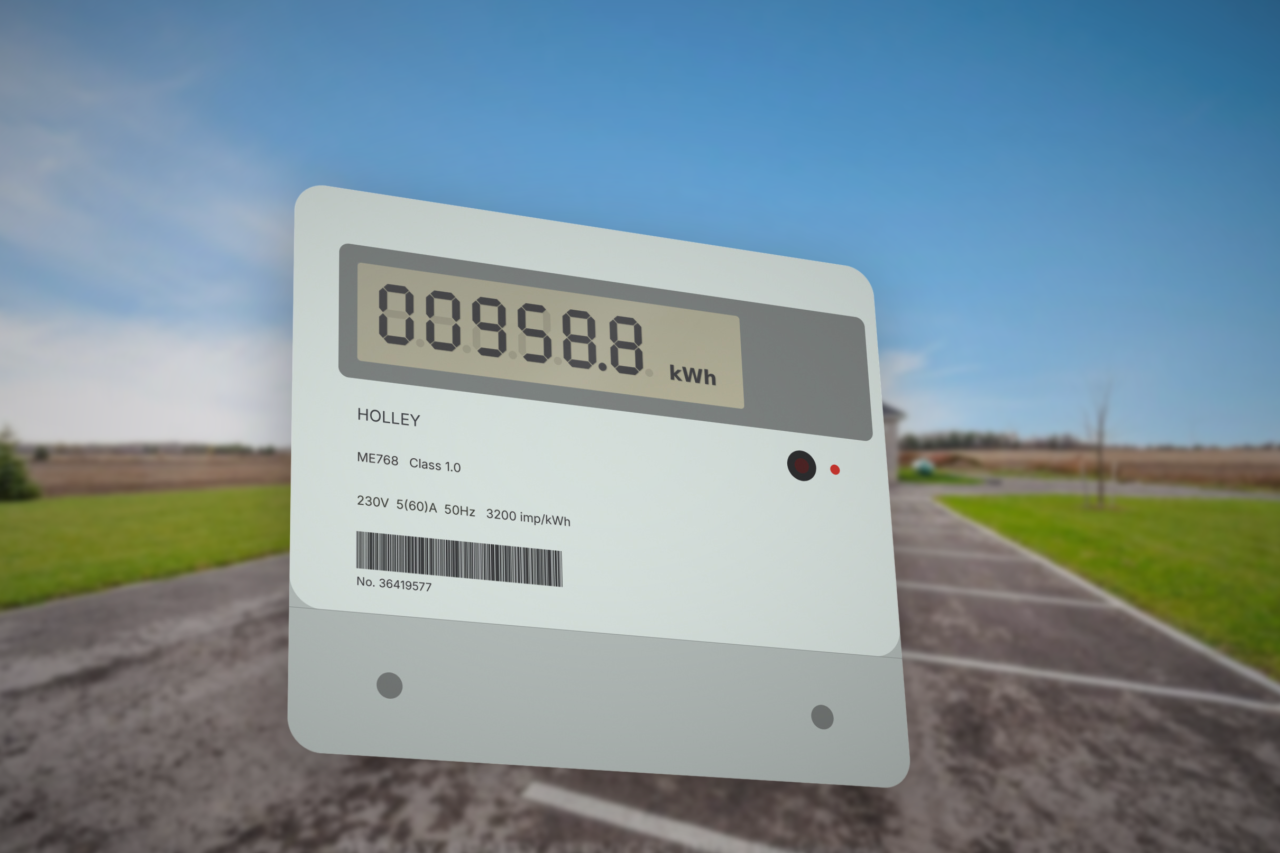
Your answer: 958.8 kWh
